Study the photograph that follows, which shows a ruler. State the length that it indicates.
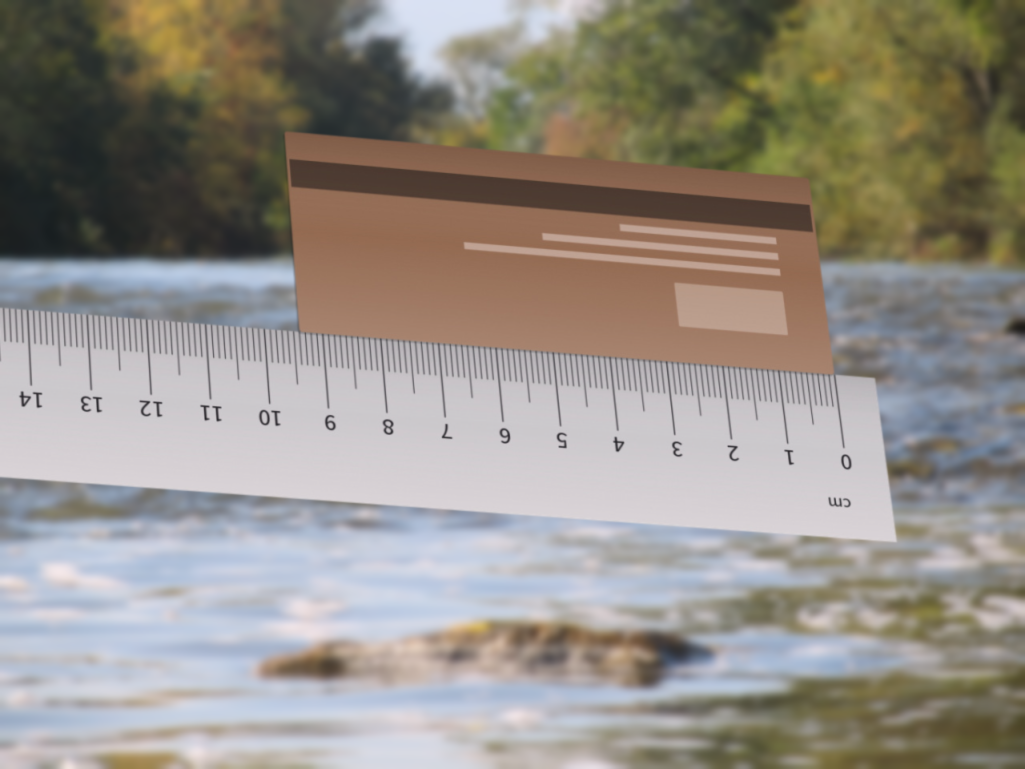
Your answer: 9.4 cm
